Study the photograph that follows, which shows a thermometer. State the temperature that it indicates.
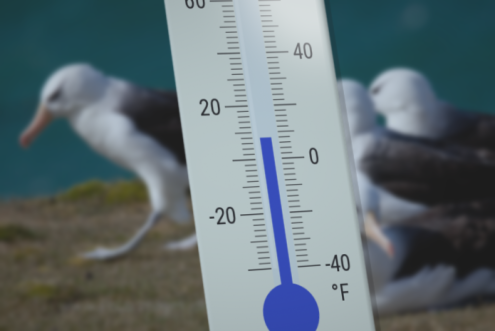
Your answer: 8 °F
